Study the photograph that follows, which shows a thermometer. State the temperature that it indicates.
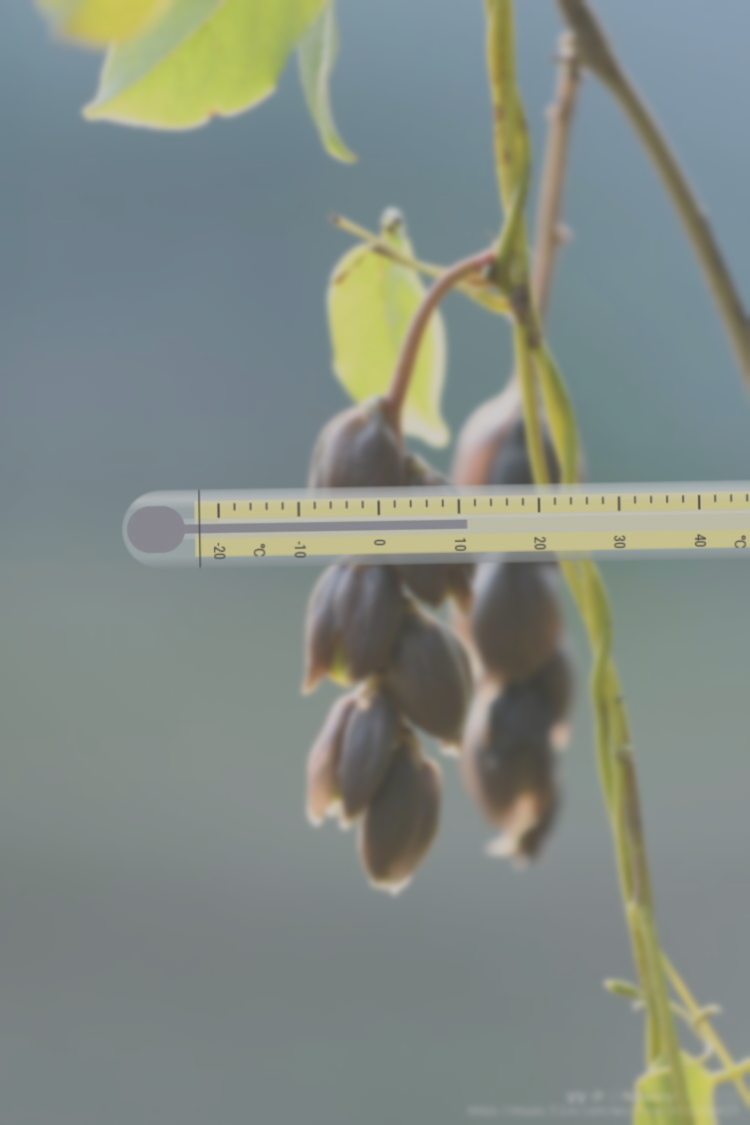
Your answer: 11 °C
